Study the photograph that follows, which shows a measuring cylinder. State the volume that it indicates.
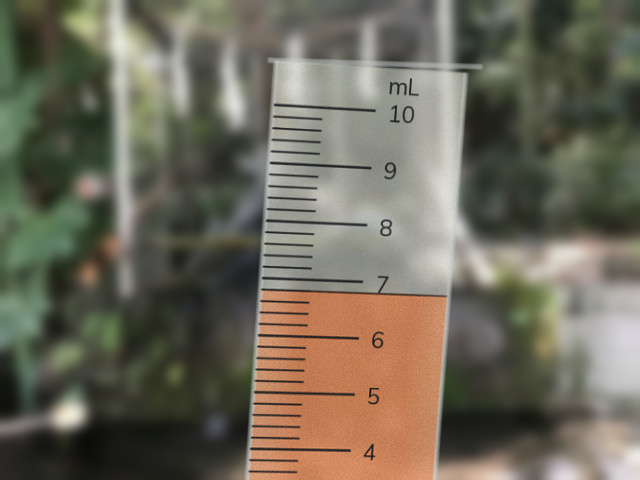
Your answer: 6.8 mL
